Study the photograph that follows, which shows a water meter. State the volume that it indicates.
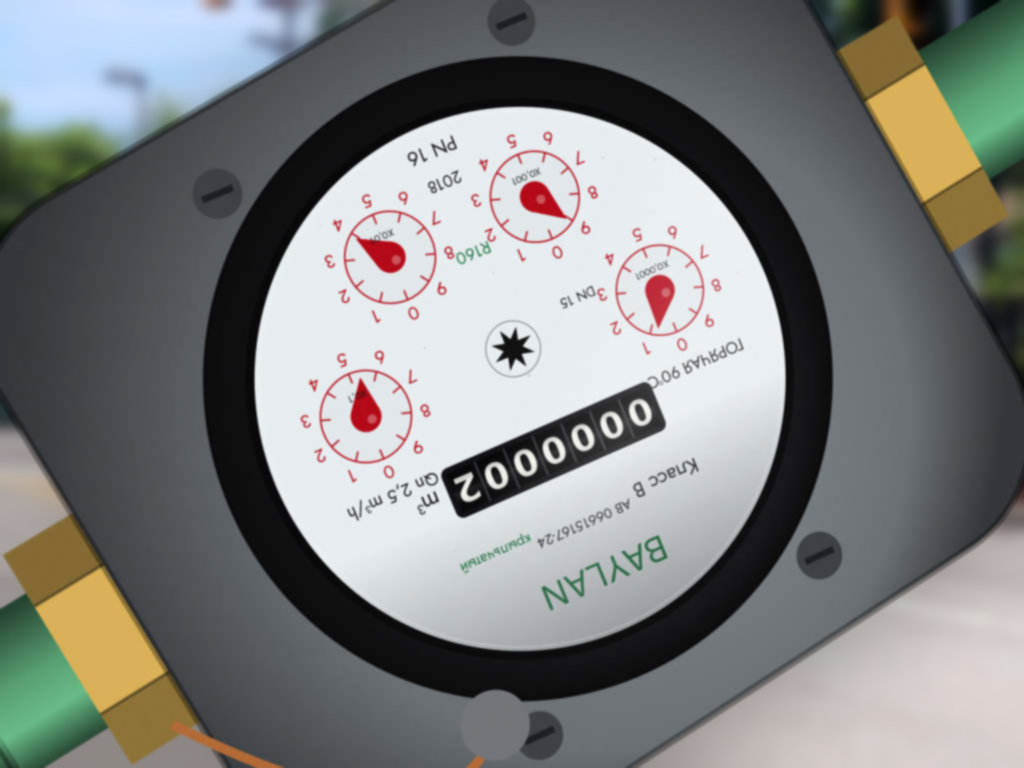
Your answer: 2.5390 m³
